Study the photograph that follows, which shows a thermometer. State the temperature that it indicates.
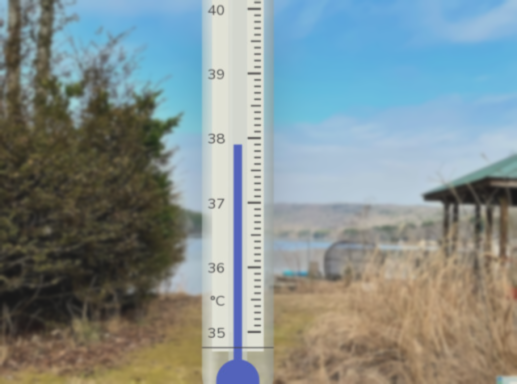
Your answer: 37.9 °C
